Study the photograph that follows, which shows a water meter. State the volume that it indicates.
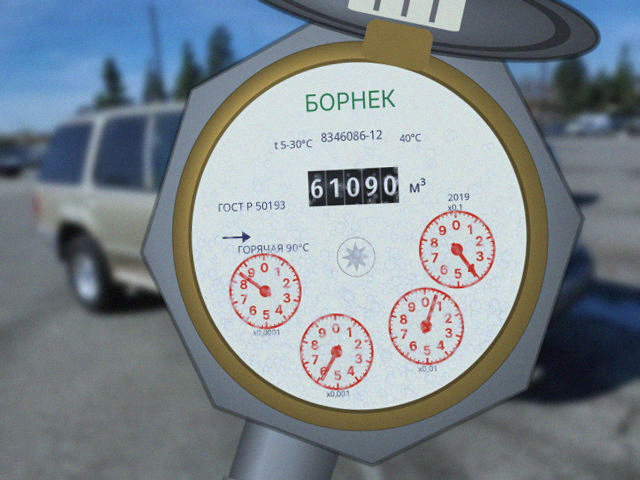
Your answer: 61090.4058 m³
